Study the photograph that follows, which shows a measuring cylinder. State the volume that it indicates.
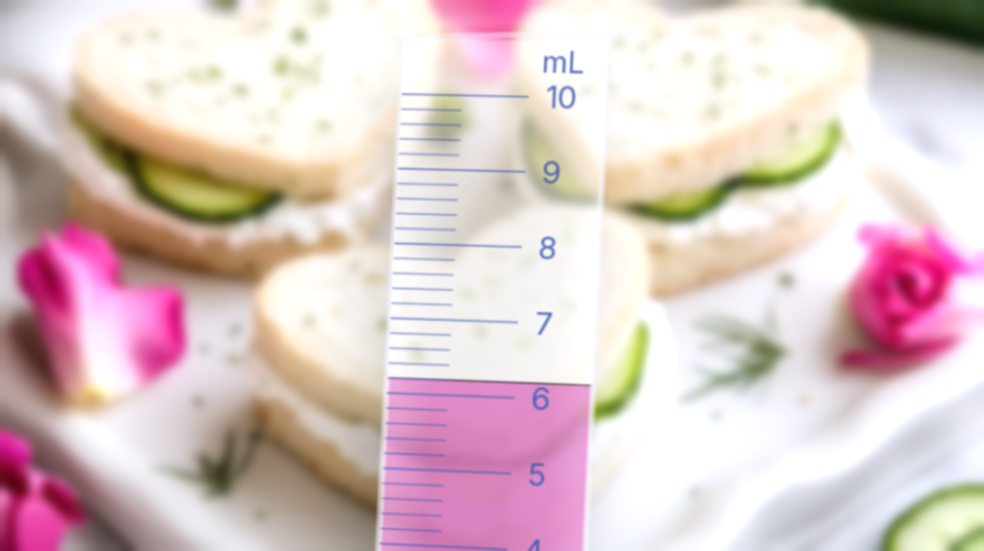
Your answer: 6.2 mL
